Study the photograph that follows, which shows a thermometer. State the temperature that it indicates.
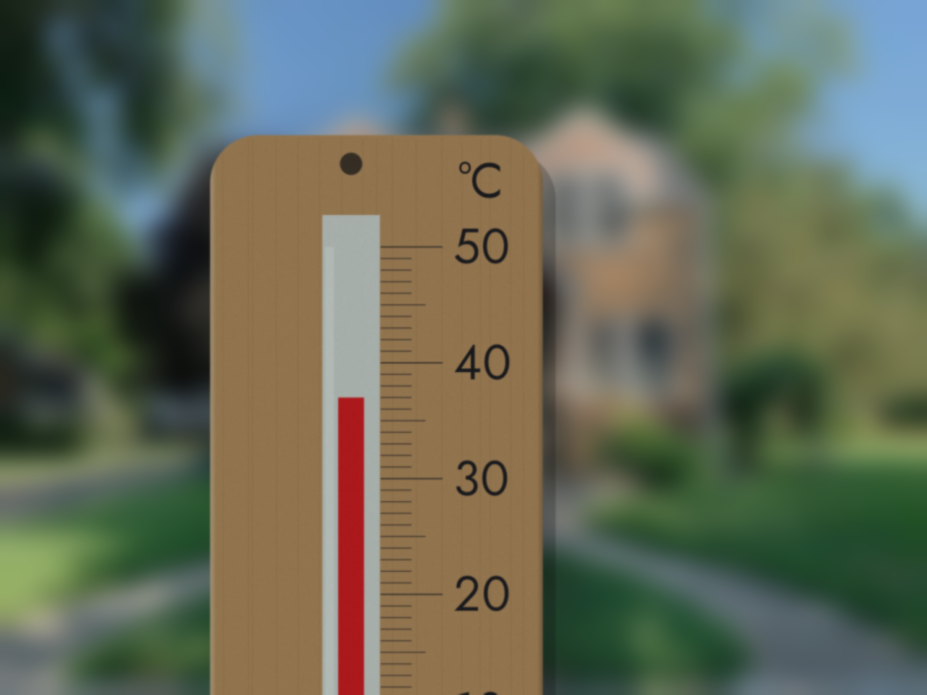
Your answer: 37 °C
